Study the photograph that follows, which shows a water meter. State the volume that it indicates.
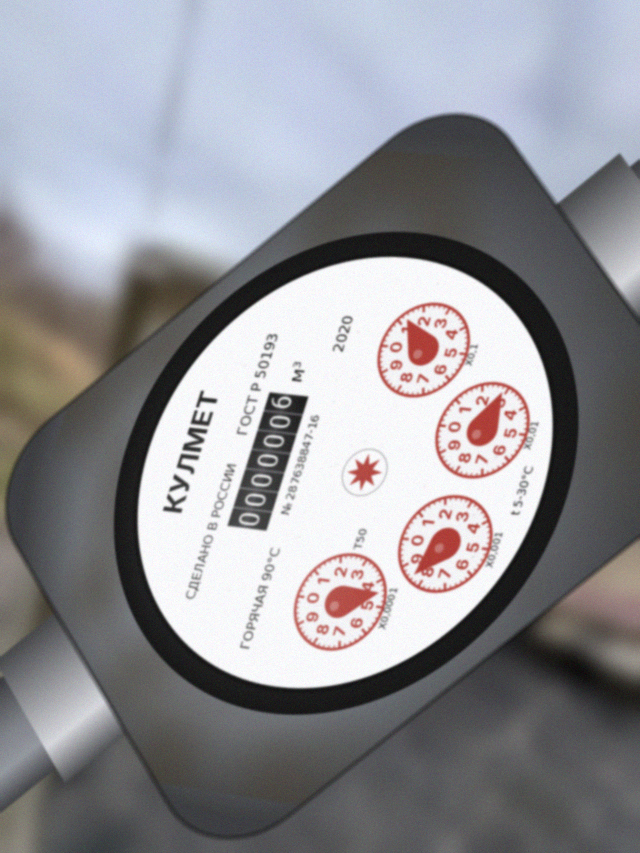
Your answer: 6.1284 m³
